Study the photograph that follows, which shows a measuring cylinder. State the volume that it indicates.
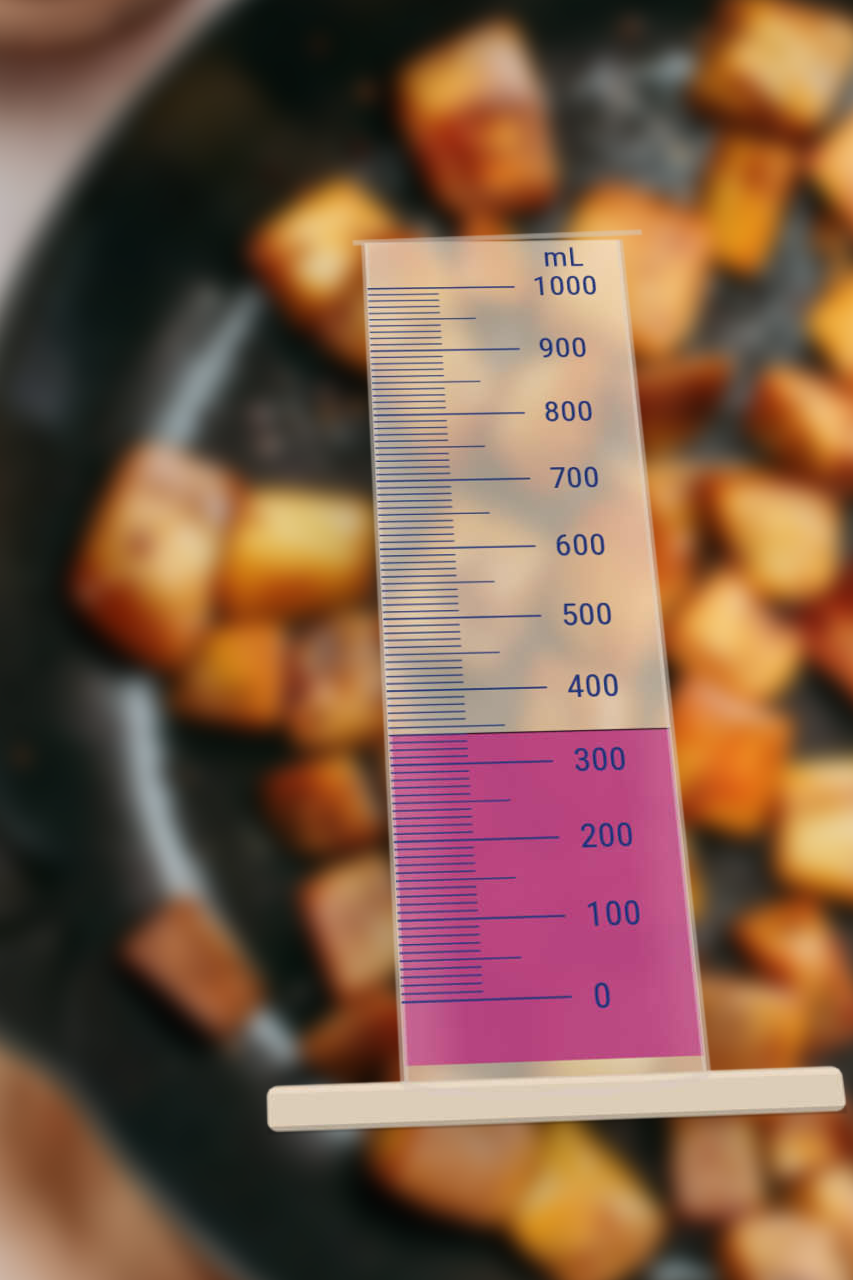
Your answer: 340 mL
